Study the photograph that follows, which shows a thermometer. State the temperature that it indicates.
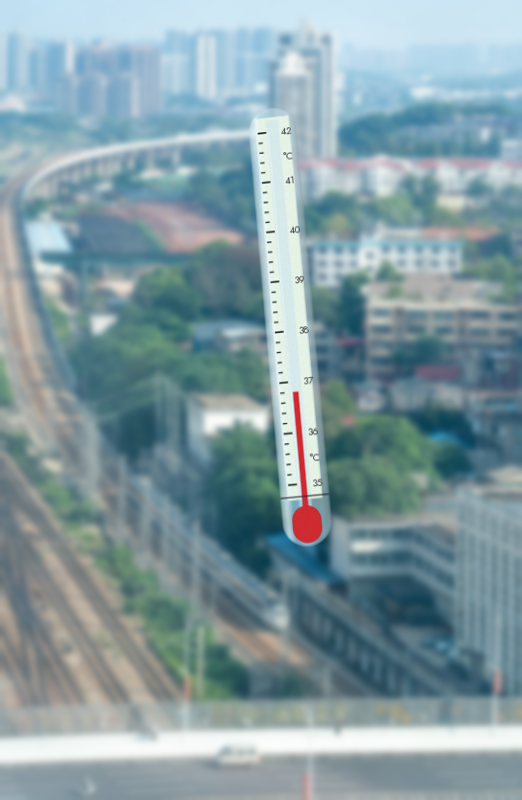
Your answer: 36.8 °C
